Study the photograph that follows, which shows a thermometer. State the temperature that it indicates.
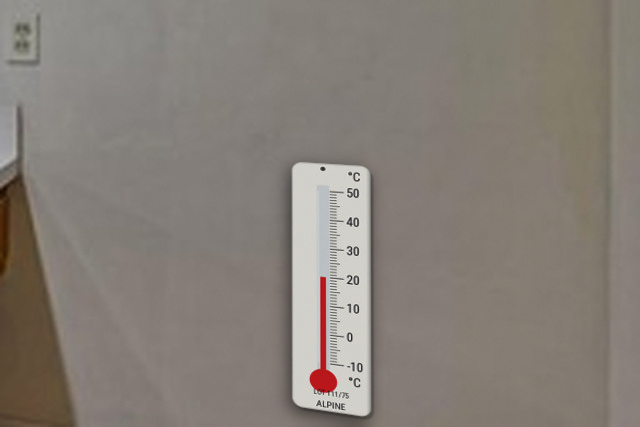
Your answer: 20 °C
